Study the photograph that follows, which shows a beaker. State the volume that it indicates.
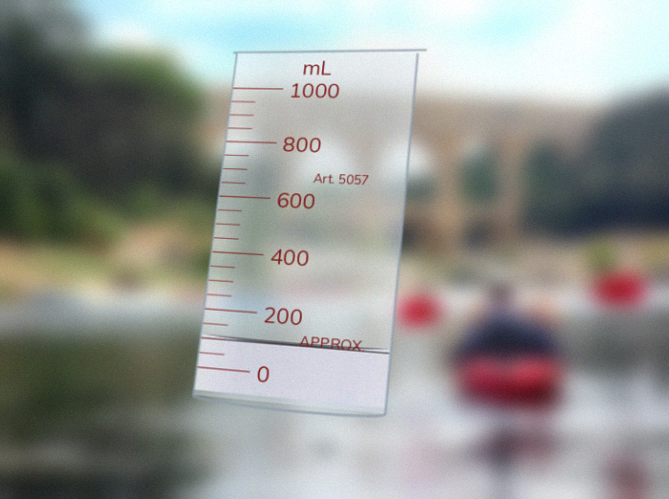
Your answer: 100 mL
